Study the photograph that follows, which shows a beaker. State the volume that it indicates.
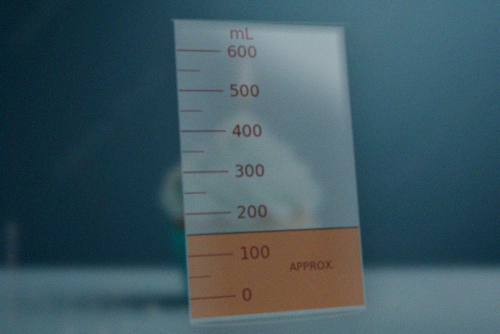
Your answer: 150 mL
